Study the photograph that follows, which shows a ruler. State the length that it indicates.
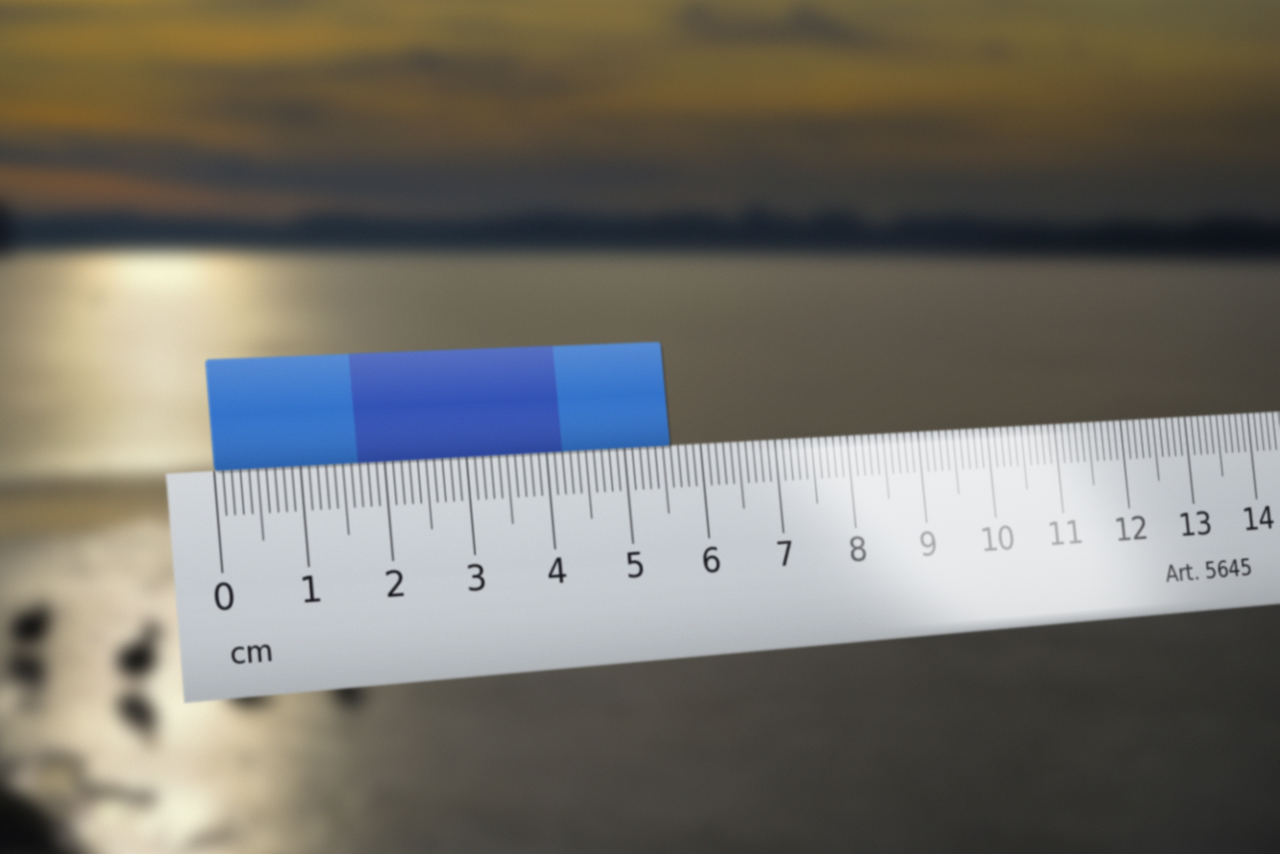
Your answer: 5.6 cm
